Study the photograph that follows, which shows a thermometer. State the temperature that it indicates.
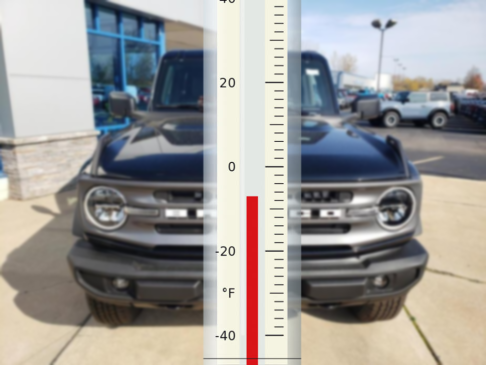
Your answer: -7 °F
